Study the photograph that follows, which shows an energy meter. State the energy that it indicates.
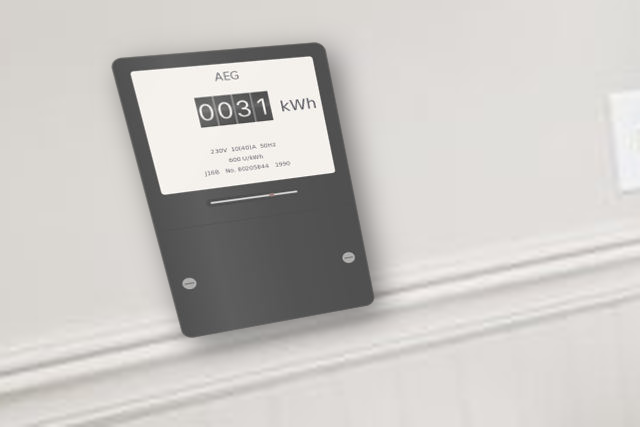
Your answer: 31 kWh
